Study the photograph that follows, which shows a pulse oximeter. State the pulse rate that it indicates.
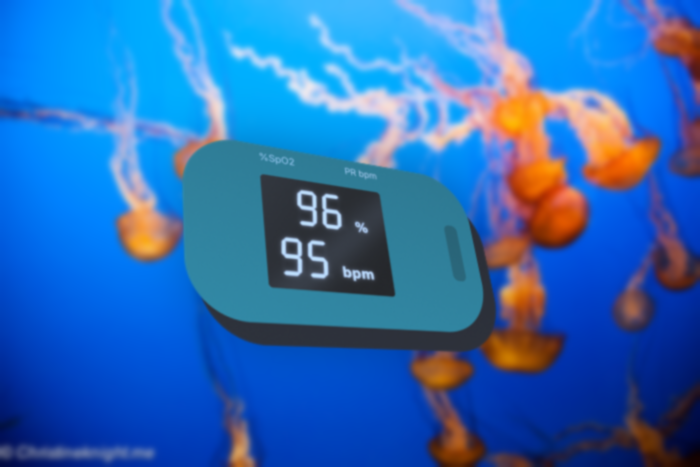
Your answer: 95 bpm
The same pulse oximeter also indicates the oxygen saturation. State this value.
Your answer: 96 %
